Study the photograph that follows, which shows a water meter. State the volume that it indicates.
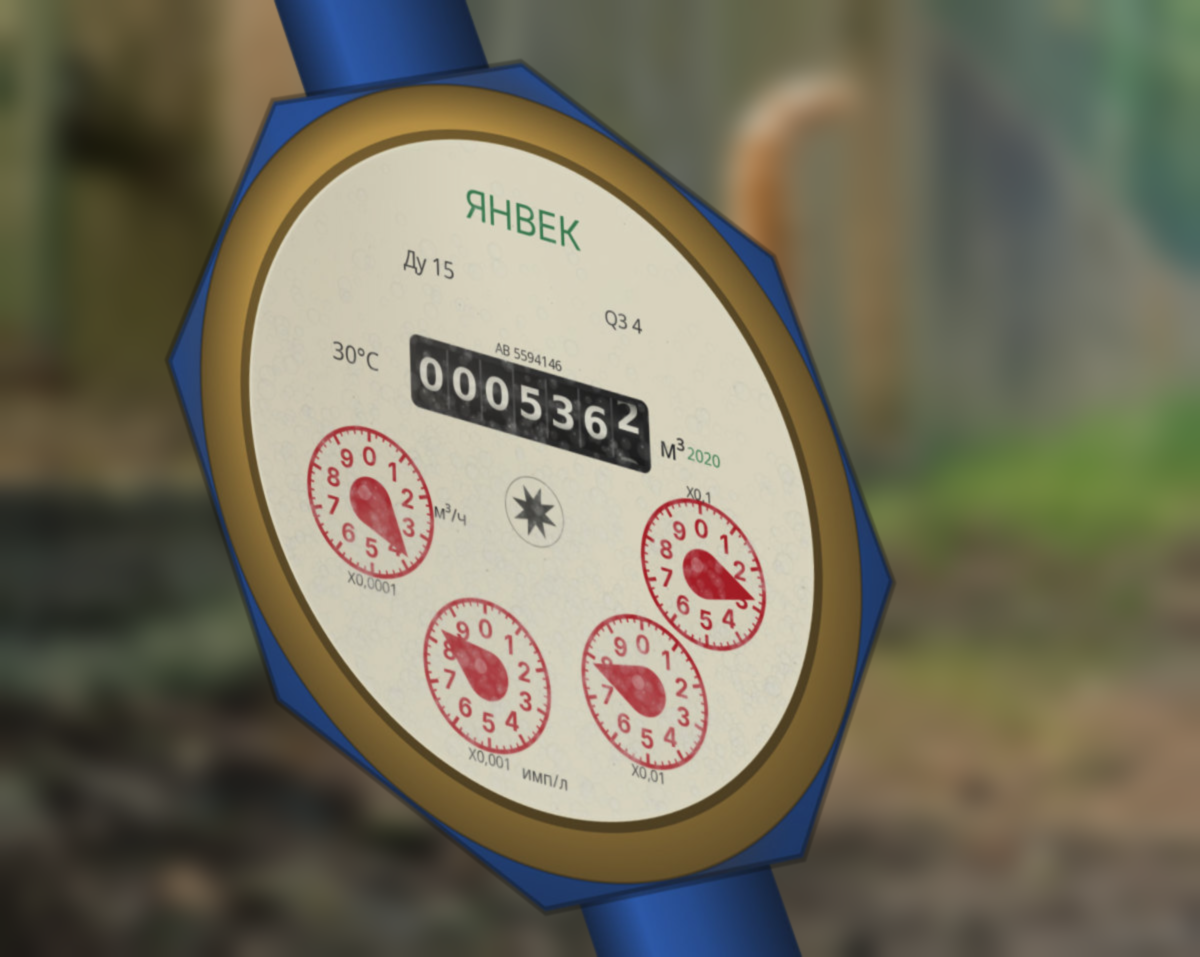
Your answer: 5362.2783 m³
